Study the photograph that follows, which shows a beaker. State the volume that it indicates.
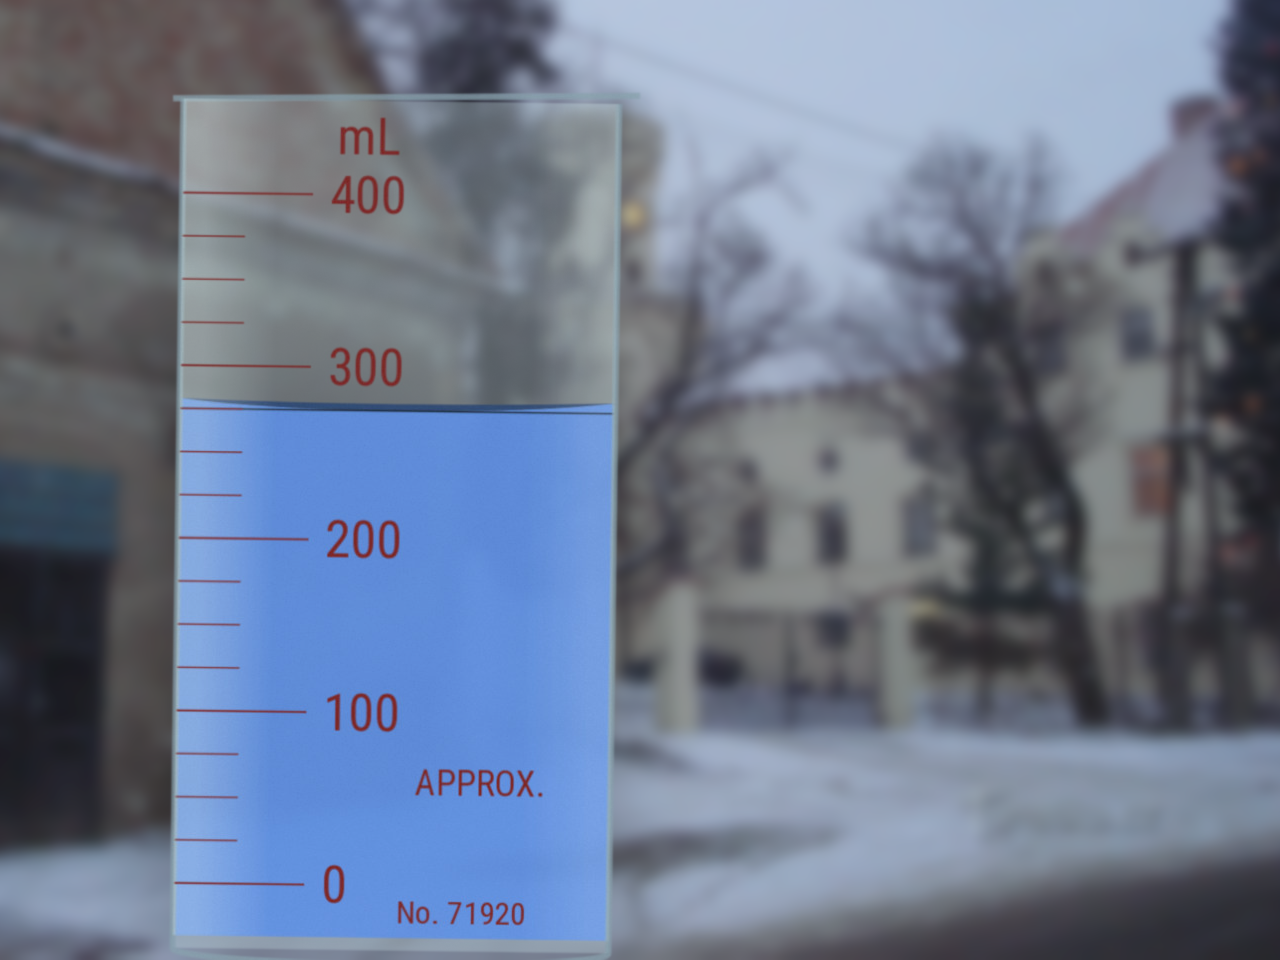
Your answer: 275 mL
